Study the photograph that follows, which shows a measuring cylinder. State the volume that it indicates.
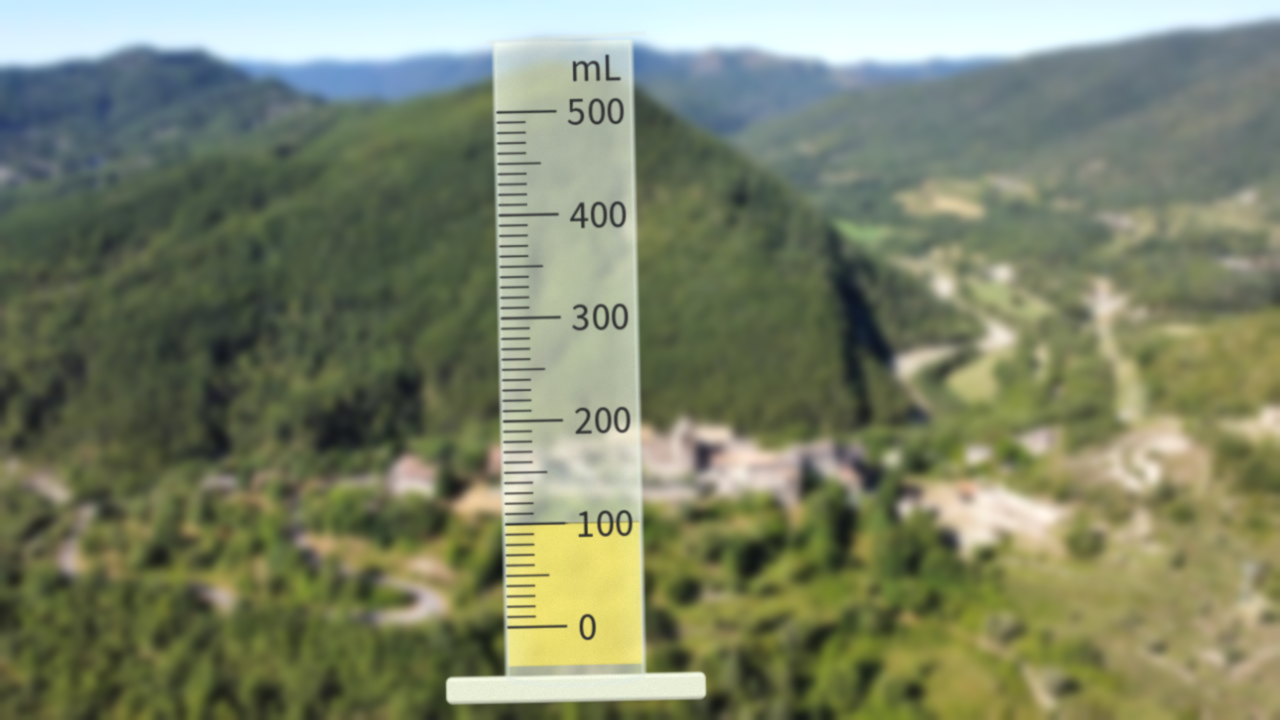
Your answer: 100 mL
